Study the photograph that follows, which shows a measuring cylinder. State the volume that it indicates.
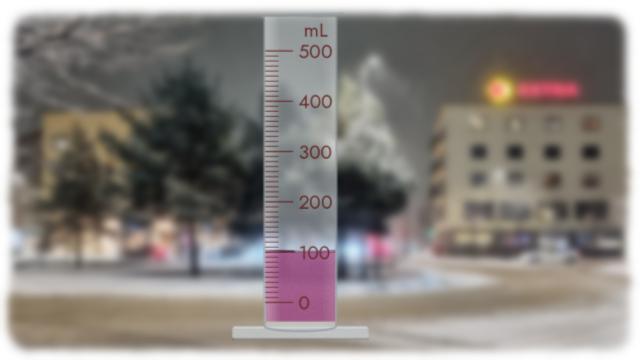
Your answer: 100 mL
